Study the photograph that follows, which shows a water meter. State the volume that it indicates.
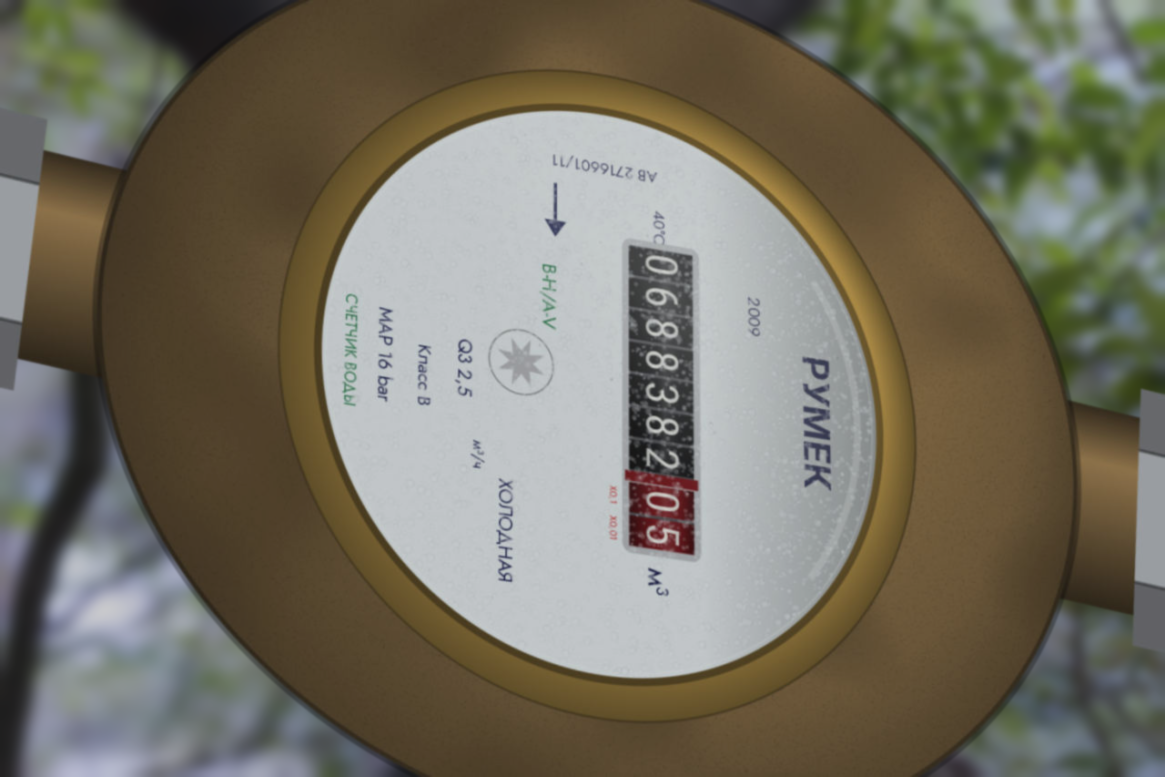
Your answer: 688382.05 m³
